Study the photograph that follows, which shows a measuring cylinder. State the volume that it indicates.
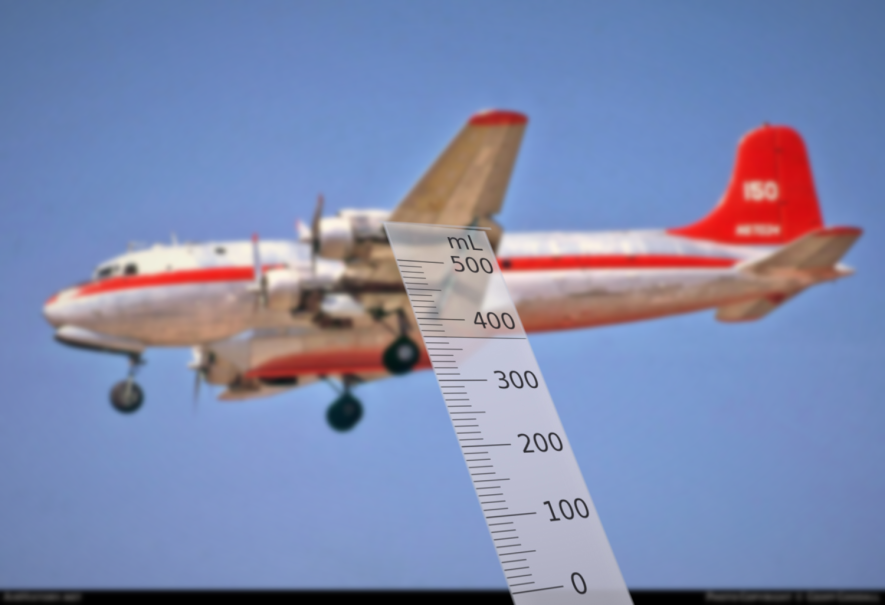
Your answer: 370 mL
